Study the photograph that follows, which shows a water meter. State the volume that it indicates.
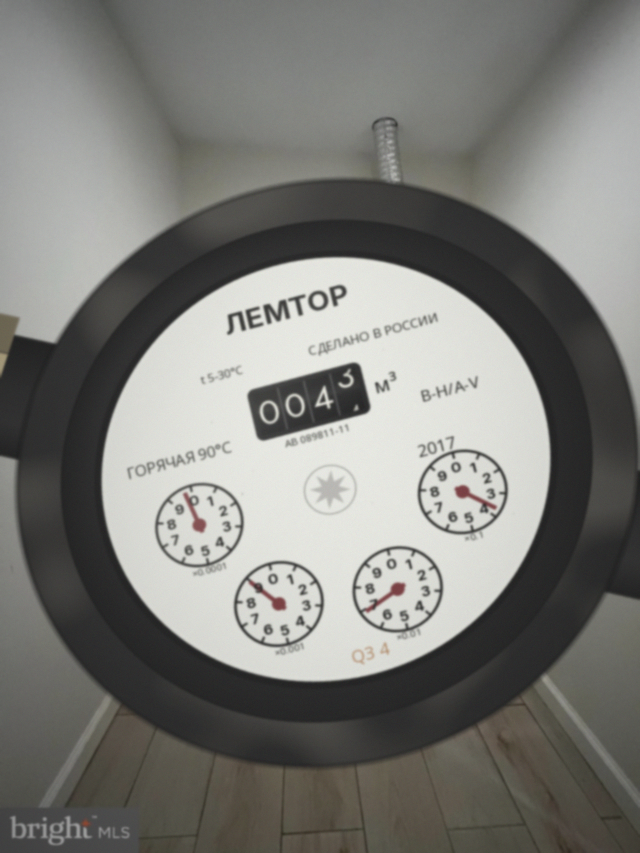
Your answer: 43.3689 m³
